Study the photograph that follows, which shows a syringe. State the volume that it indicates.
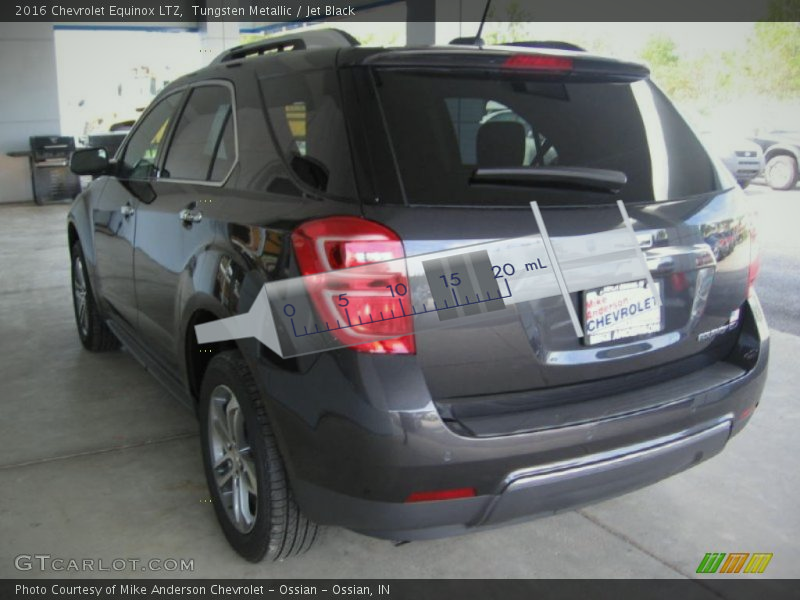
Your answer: 13 mL
